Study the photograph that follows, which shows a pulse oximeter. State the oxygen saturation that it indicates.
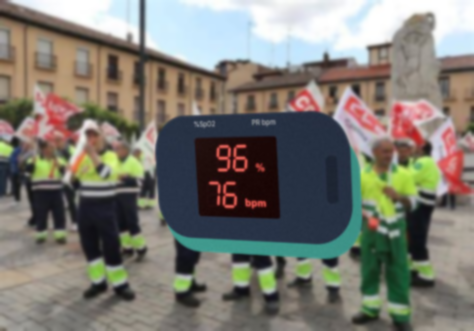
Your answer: 96 %
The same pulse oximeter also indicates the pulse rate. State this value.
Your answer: 76 bpm
